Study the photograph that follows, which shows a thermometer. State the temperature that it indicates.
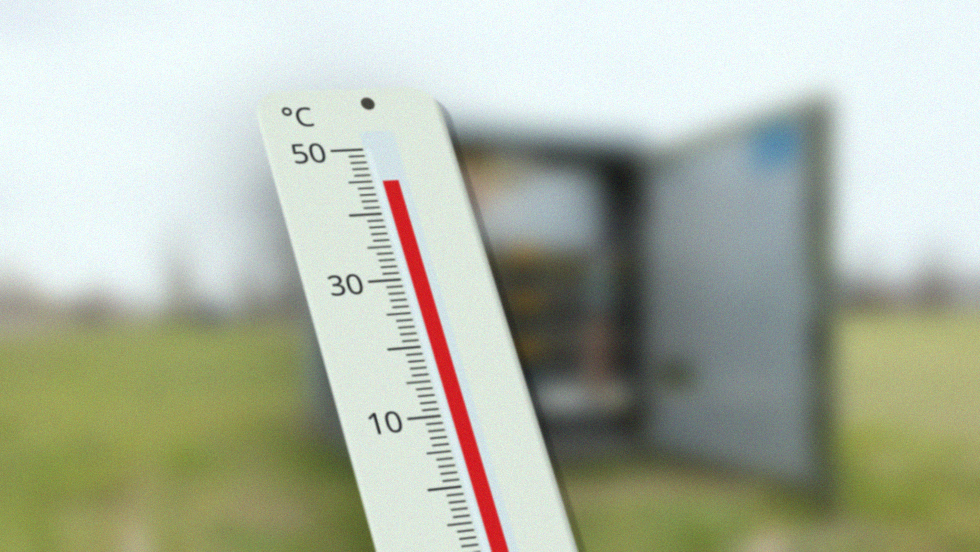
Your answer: 45 °C
